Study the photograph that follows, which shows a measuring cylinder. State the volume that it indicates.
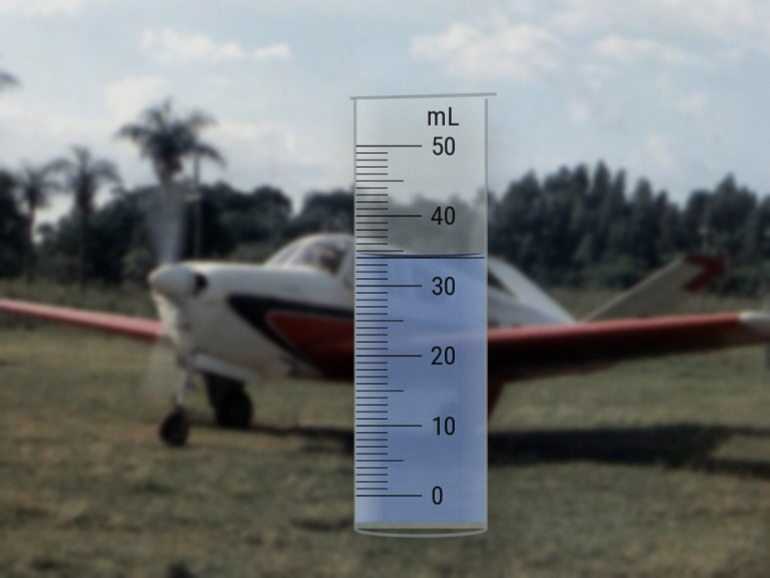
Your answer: 34 mL
